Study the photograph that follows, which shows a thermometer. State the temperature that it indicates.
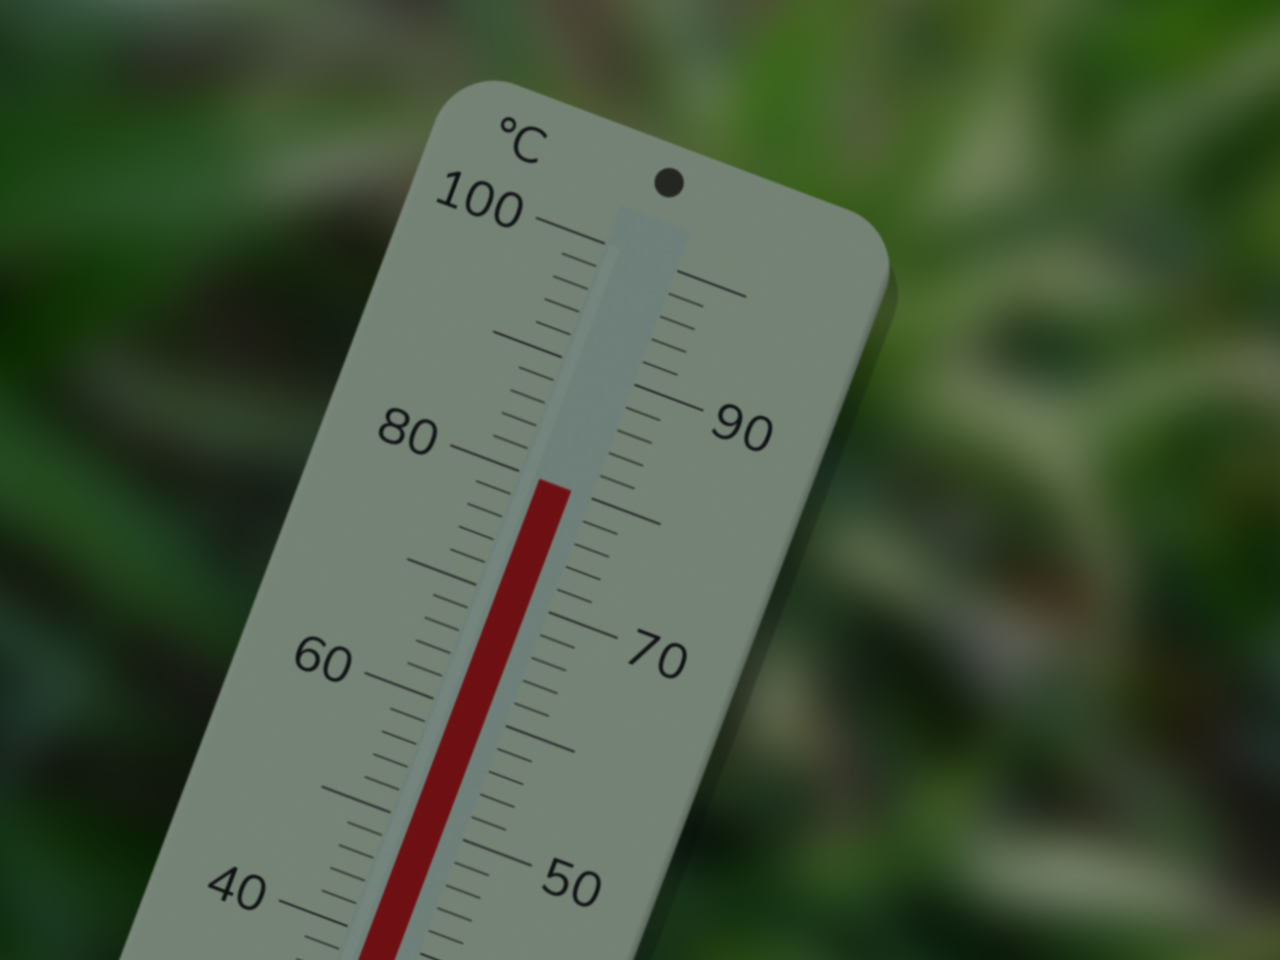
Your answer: 80 °C
